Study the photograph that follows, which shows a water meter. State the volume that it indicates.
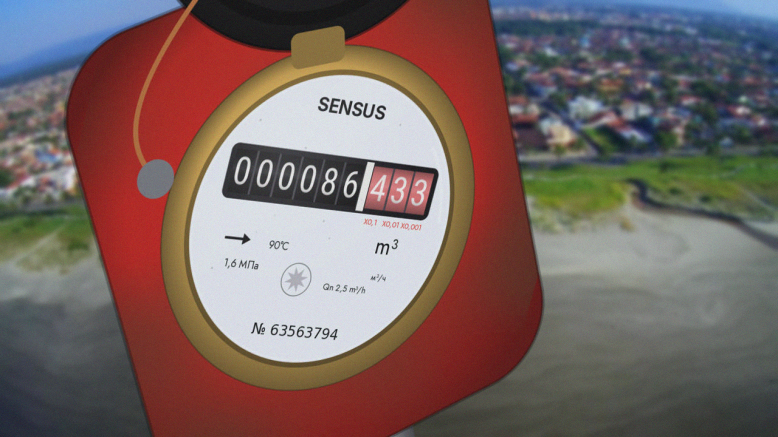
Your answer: 86.433 m³
